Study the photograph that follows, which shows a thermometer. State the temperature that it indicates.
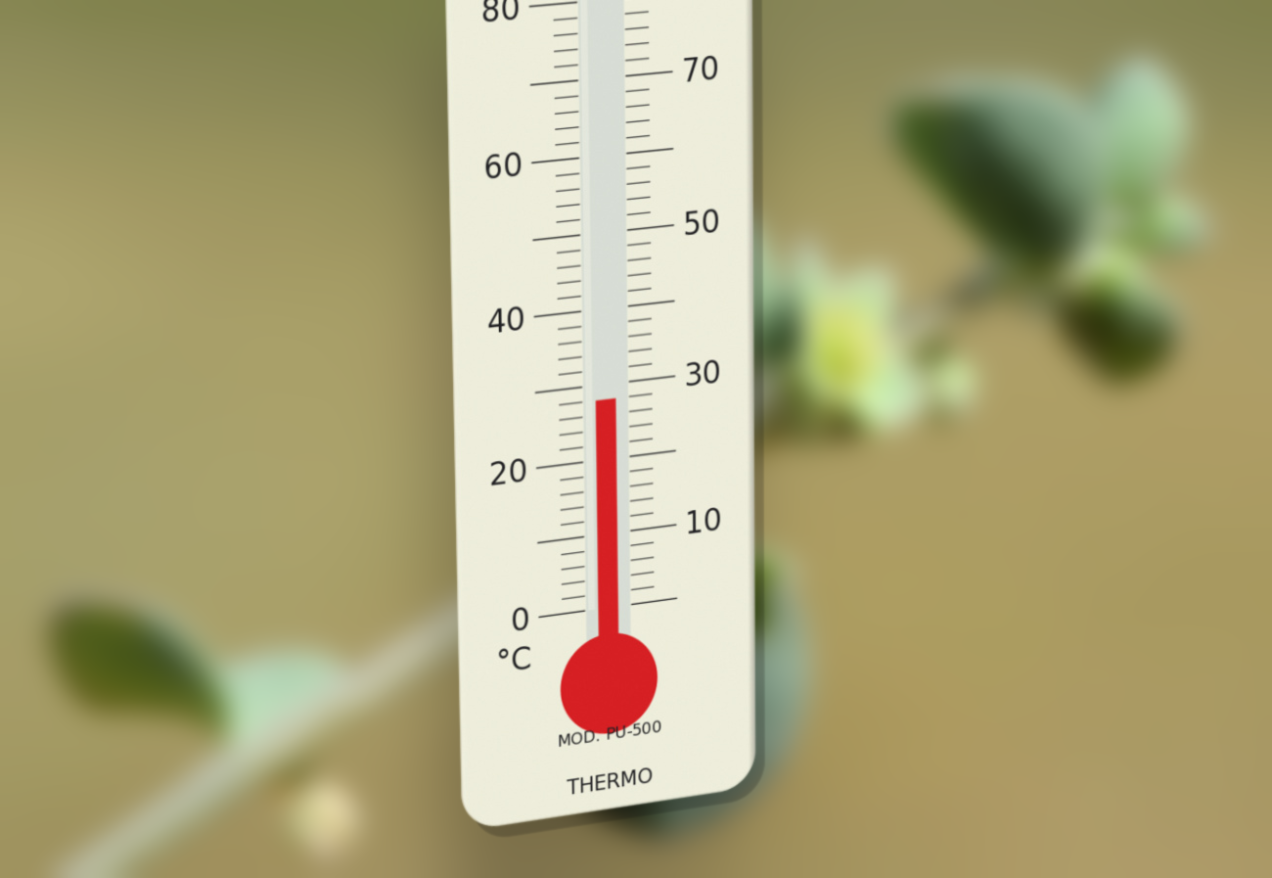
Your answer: 28 °C
